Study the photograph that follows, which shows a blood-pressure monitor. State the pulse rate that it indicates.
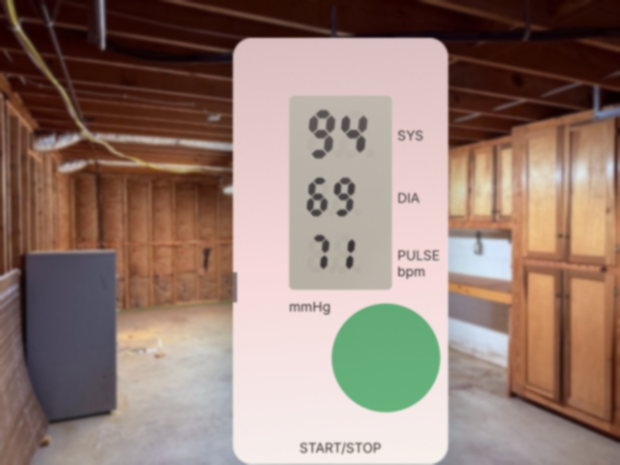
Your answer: 71 bpm
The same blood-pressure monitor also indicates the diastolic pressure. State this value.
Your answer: 69 mmHg
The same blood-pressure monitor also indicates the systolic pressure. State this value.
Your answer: 94 mmHg
